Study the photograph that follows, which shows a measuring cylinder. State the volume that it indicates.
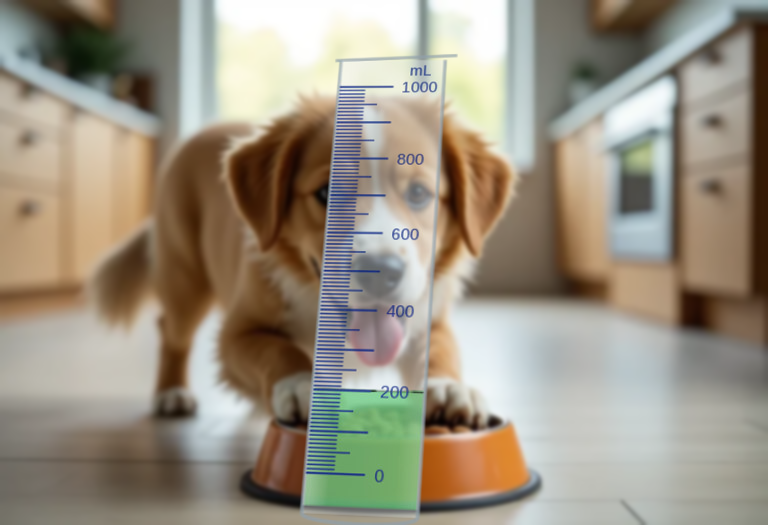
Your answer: 200 mL
